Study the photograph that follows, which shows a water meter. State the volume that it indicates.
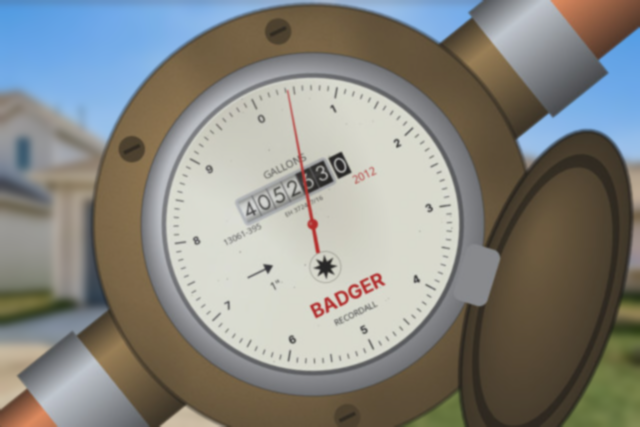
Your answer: 4052630.4 gal
